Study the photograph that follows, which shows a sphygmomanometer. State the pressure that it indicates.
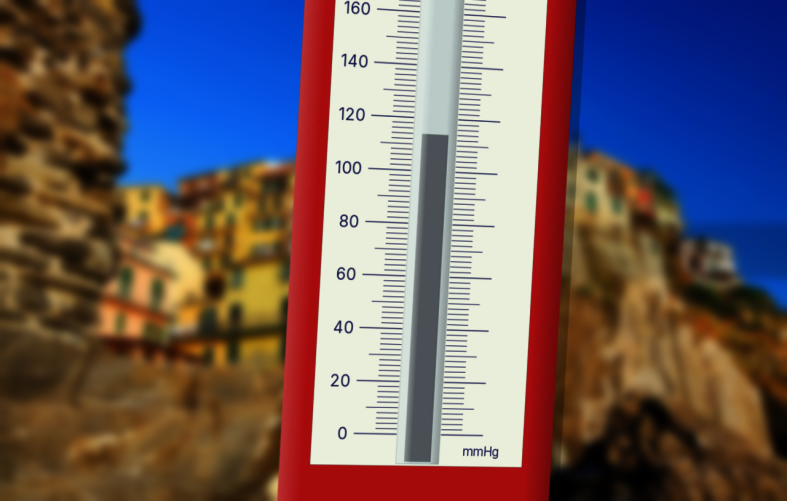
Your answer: 114 mmHg
